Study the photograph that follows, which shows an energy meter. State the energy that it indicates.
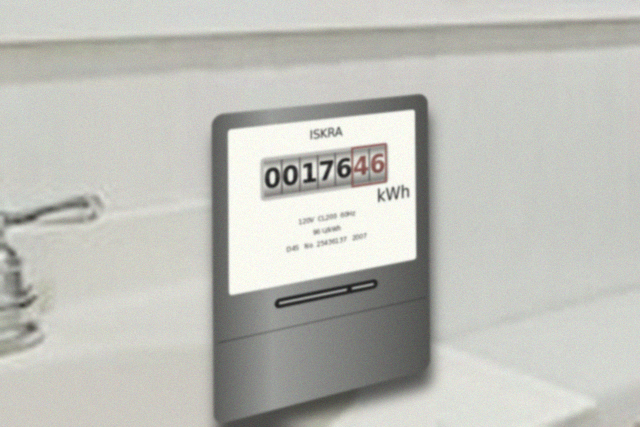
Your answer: 176.46 kWh
